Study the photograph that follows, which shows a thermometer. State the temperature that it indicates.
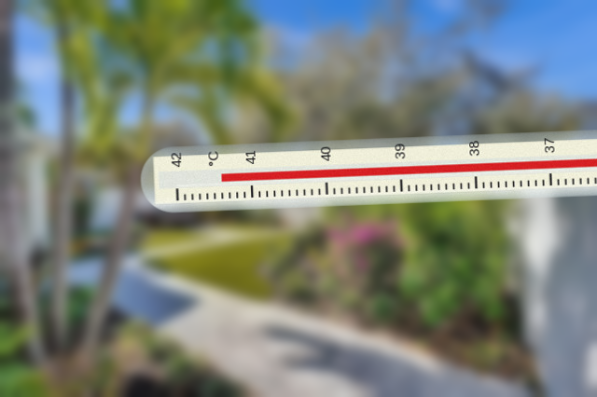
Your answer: 41.4 °C
